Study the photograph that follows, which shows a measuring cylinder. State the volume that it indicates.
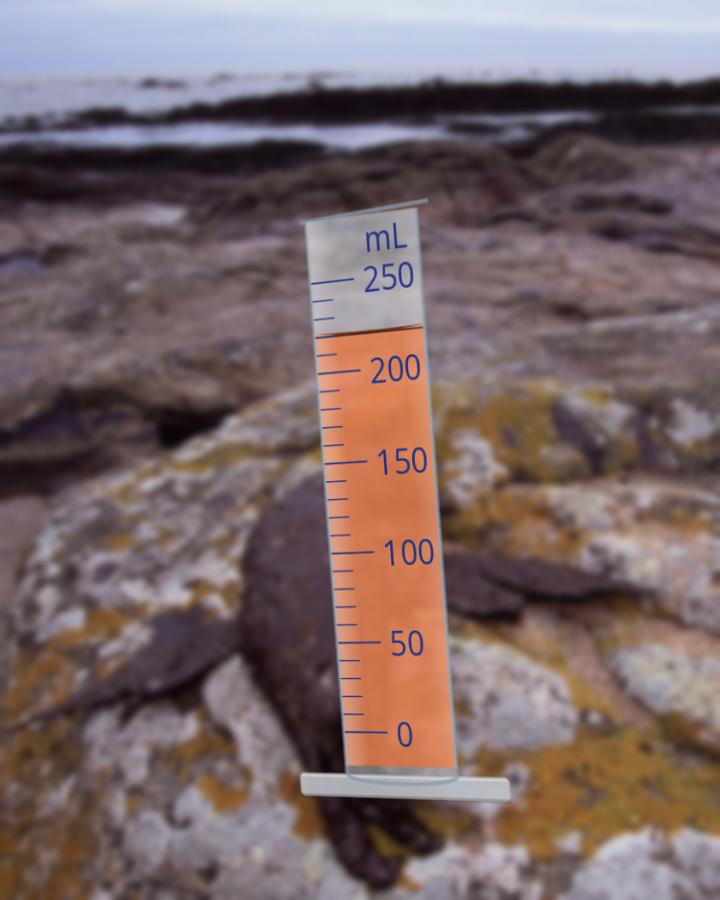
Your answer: 220 mL
